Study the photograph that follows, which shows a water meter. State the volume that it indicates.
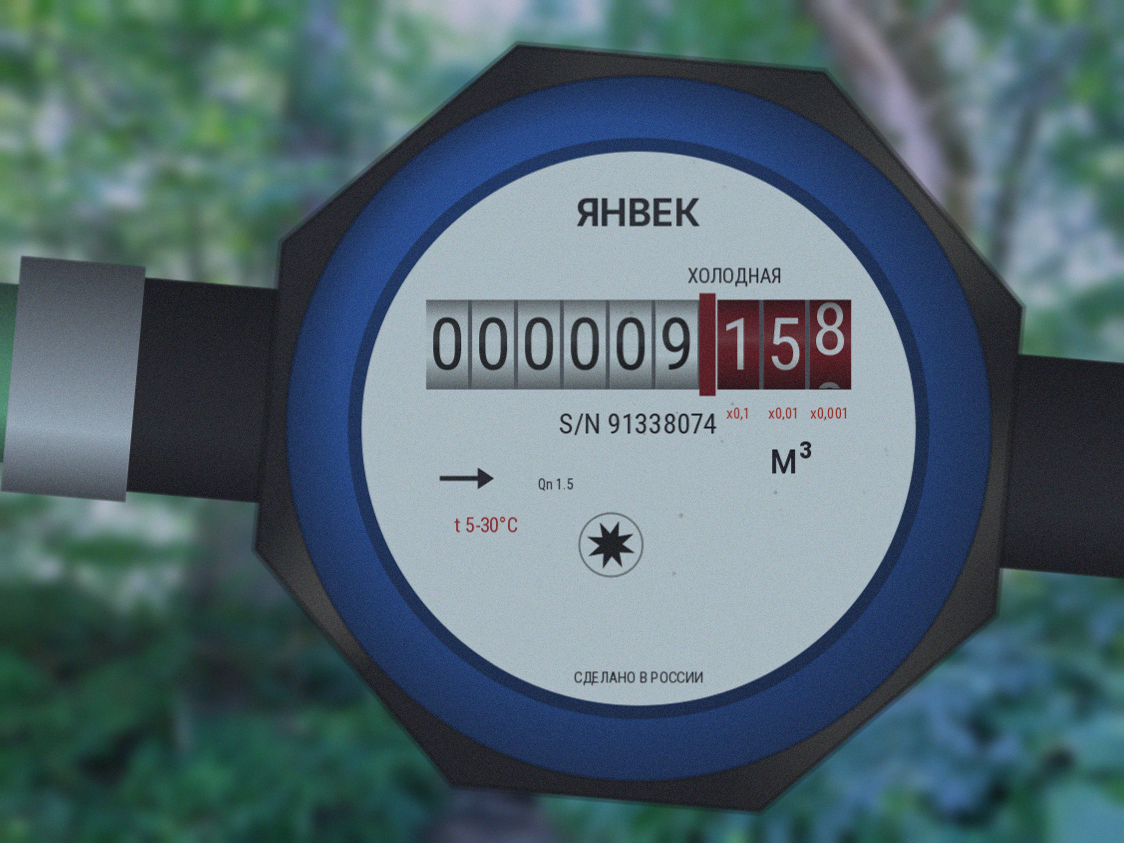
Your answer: 9.158 m³
